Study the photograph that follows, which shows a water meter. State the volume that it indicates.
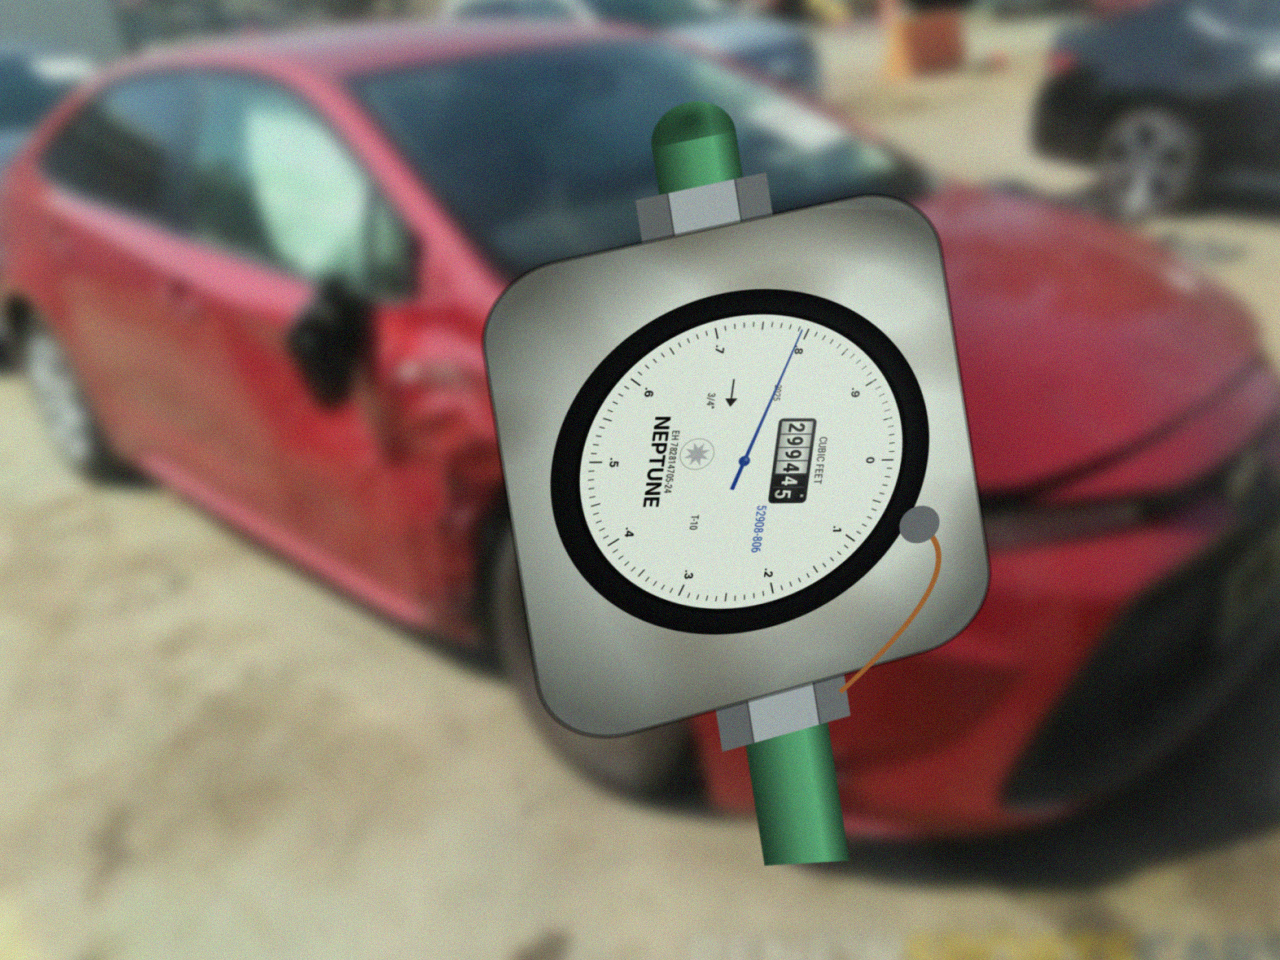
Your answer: 299444.79 ft³
